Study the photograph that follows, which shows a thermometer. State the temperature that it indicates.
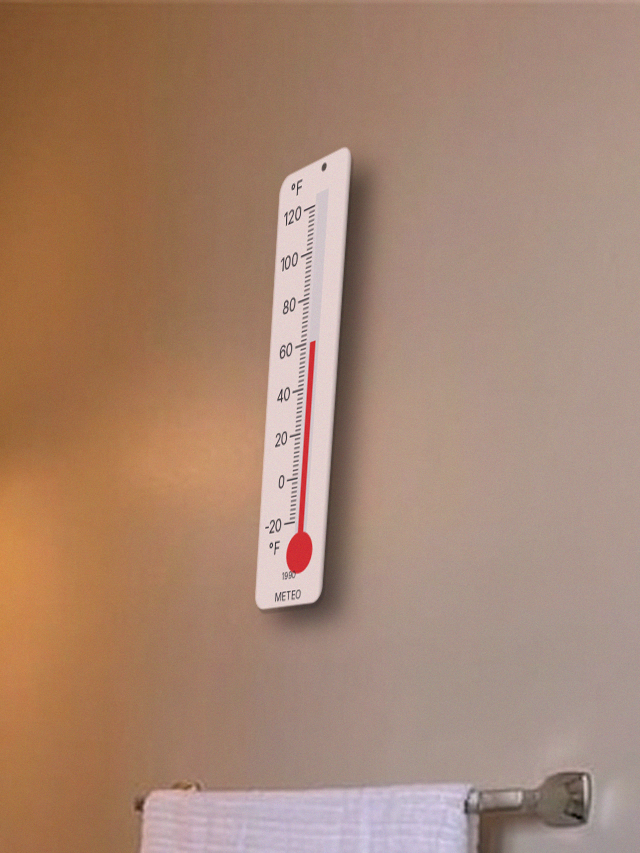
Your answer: 60 °F
